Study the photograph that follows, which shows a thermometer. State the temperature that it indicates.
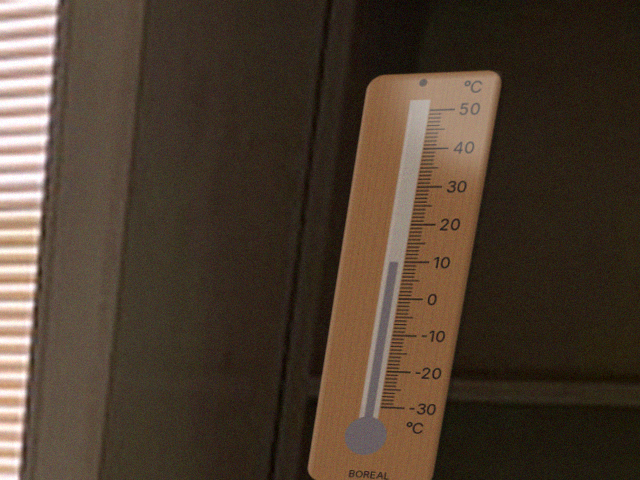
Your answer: 10 °C
